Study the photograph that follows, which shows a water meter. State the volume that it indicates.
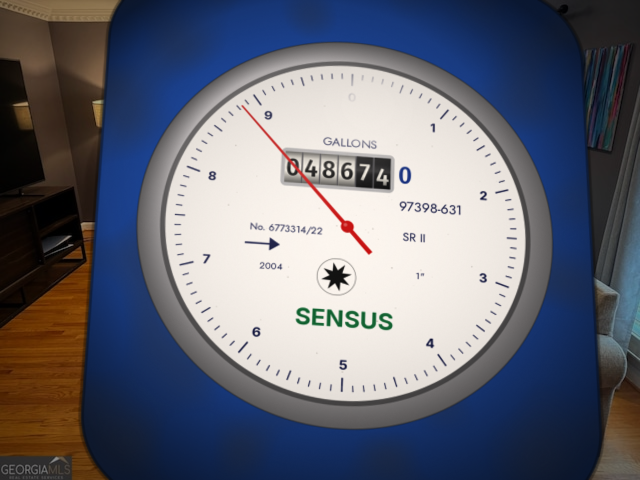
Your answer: 486738.8 gal
